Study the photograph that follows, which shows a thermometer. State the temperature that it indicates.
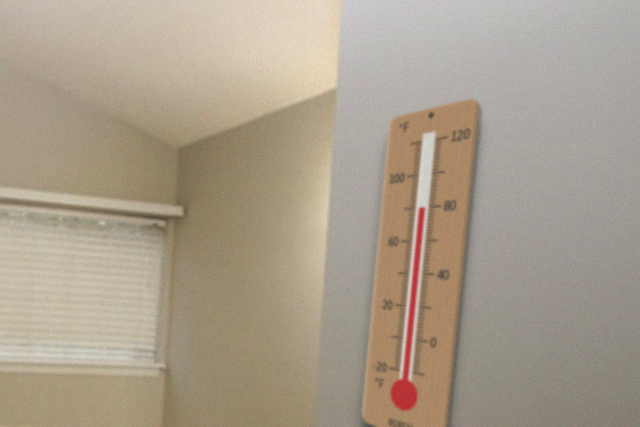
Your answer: 80 °F
